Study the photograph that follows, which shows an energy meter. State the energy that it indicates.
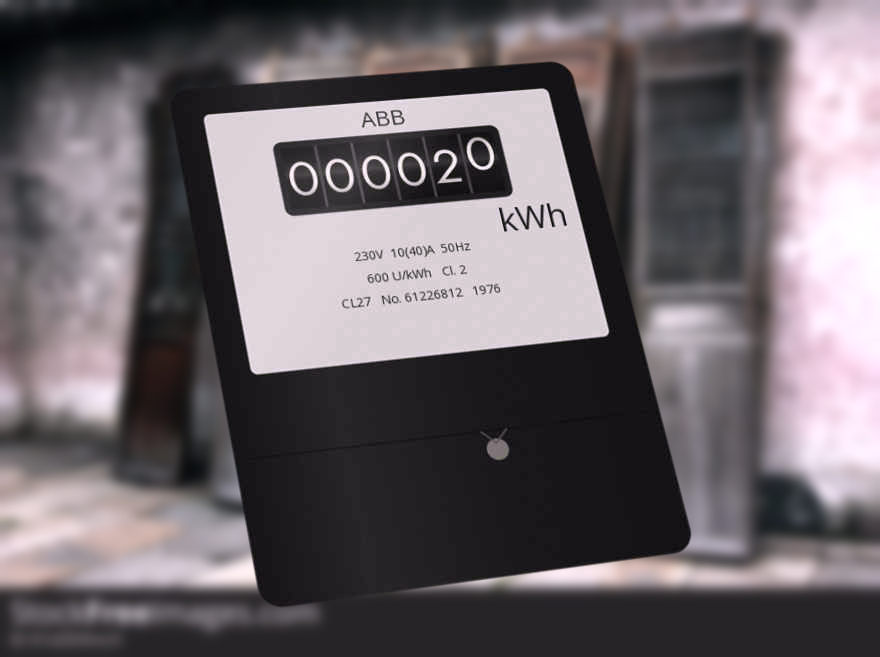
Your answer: 20 kWh
